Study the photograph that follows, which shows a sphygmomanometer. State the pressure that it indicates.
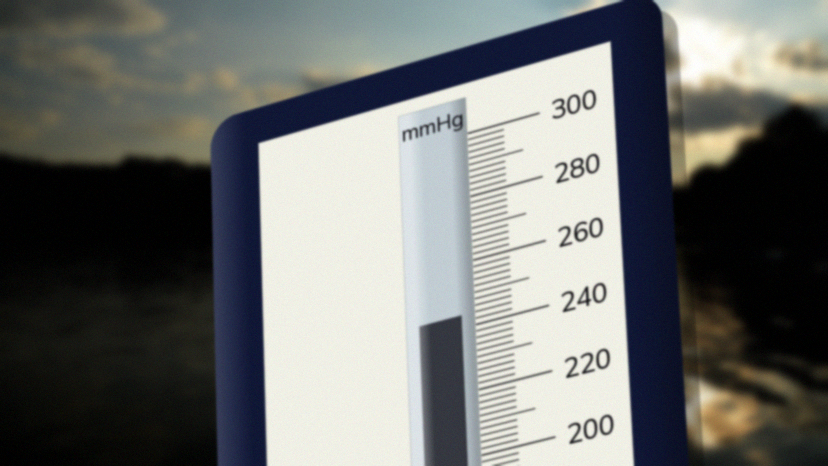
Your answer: 244 mmHg
